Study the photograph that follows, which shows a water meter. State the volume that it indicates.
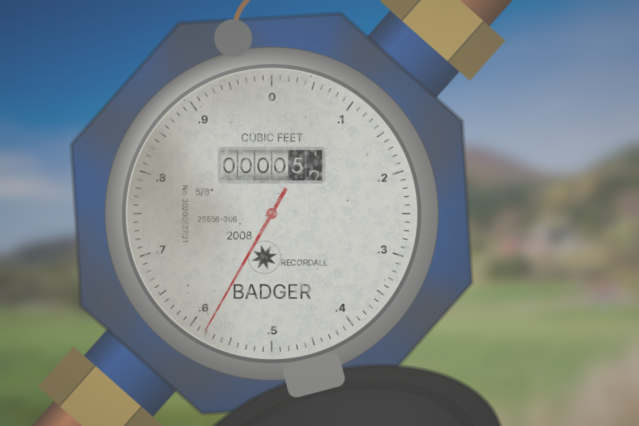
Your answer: 51.58 ft³
